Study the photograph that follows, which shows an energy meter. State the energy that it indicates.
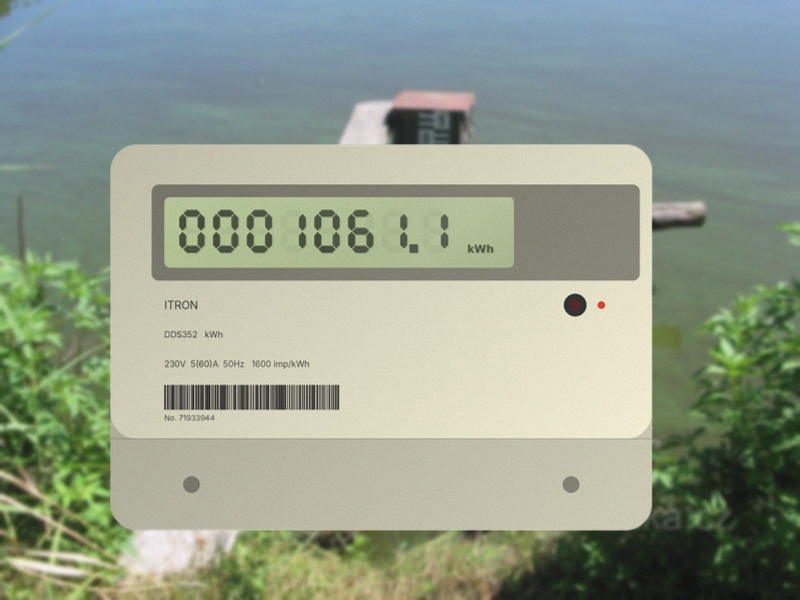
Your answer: 1061.1 kWh
